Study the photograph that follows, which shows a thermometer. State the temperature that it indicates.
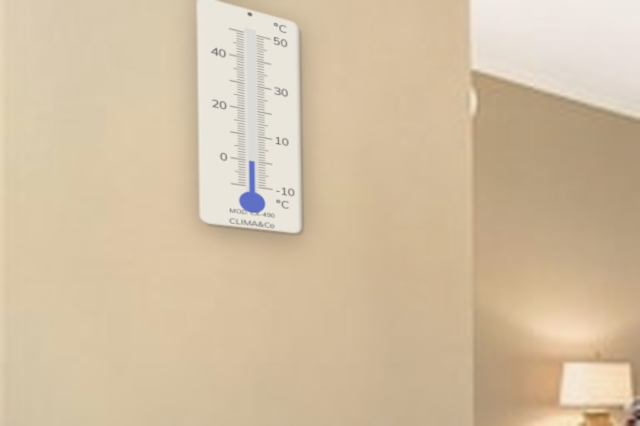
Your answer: 0 °C
